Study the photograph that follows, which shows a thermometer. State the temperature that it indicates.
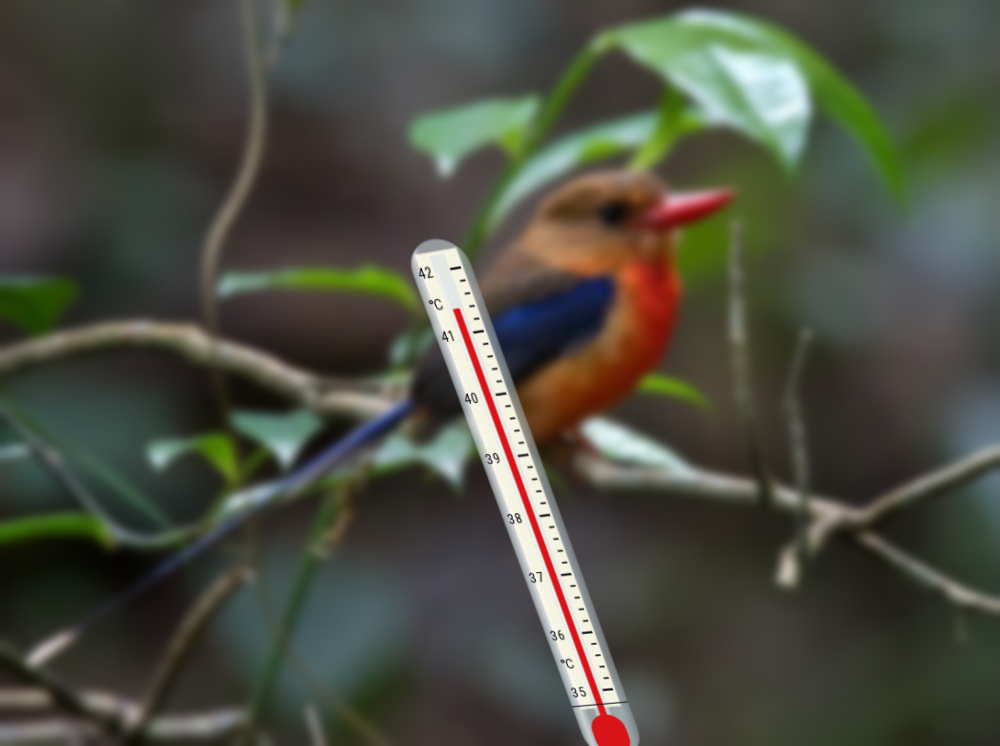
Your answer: 41.4 °C
